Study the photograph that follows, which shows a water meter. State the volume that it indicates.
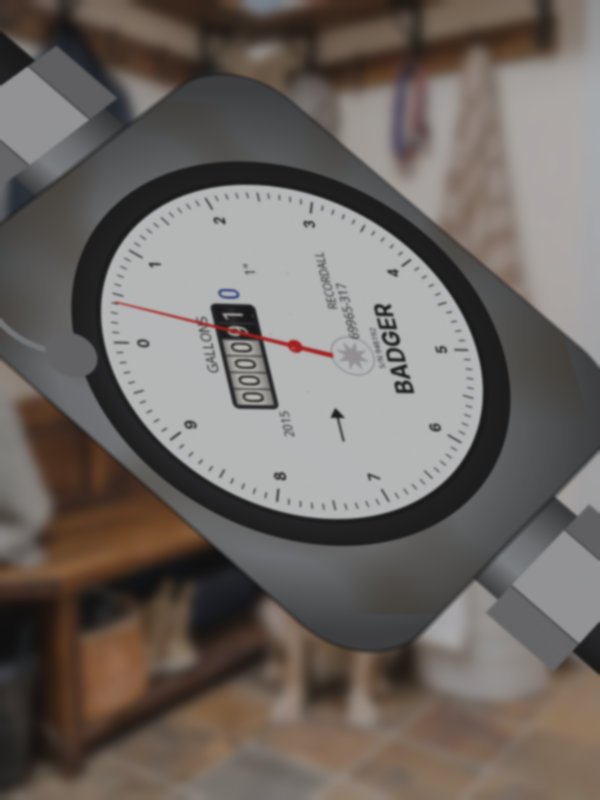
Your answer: 910.4 gal
